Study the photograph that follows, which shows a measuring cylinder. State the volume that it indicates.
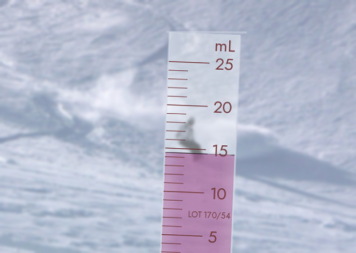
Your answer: 14.5 mL
